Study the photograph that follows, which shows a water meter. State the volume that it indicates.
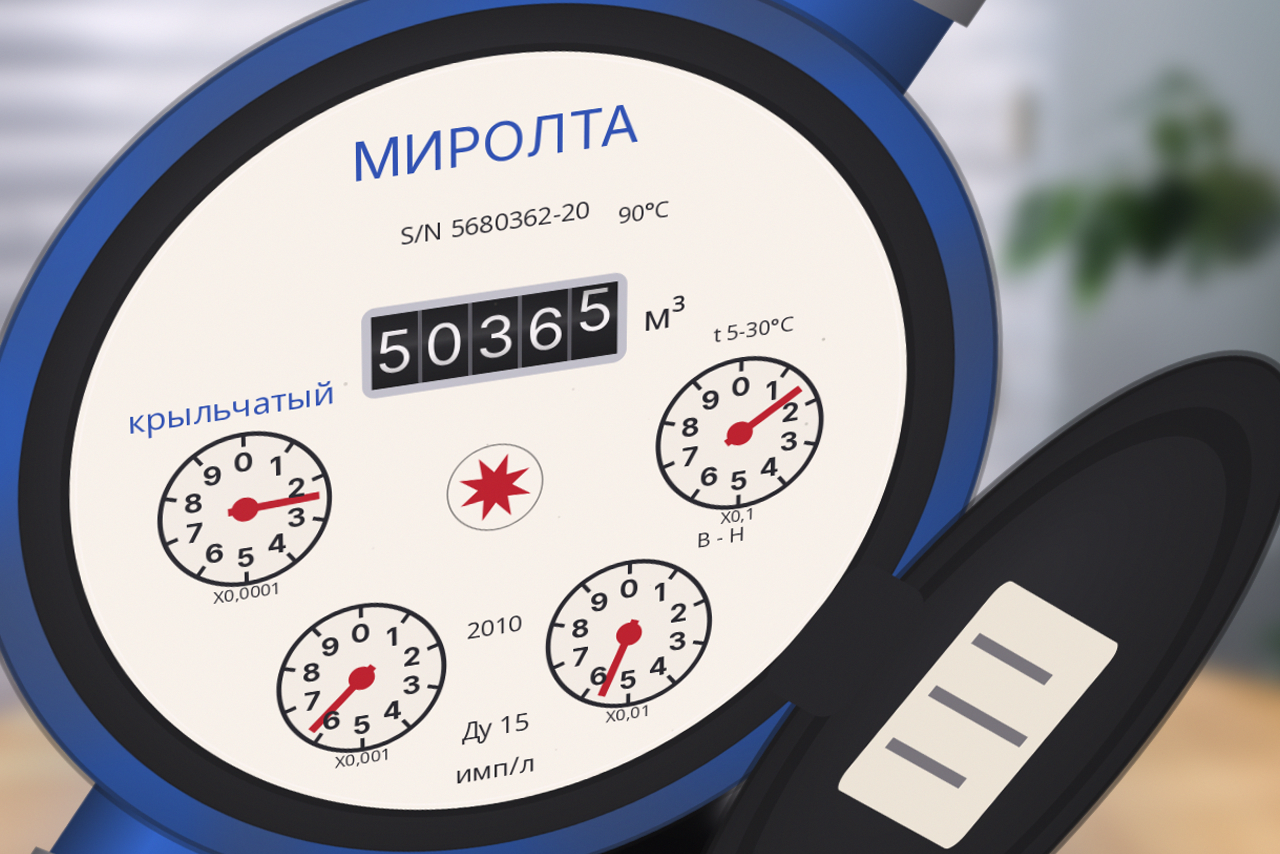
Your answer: 50365.1562 m³
